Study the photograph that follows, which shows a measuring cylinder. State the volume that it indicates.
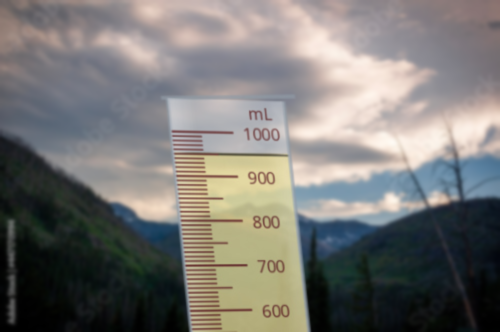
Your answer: 950 mL
